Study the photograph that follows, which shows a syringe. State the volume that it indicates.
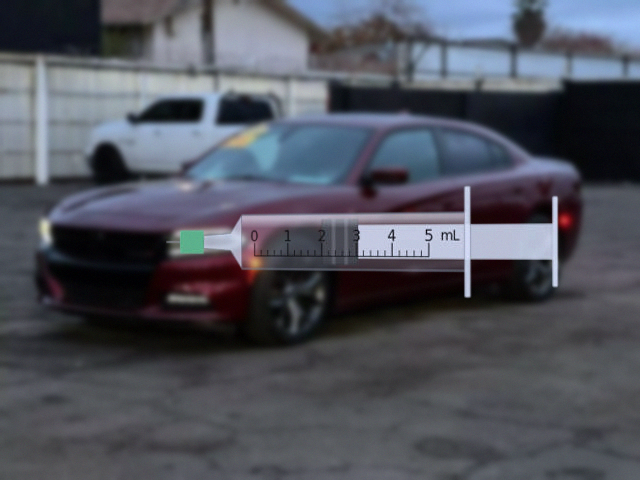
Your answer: 2 mL
